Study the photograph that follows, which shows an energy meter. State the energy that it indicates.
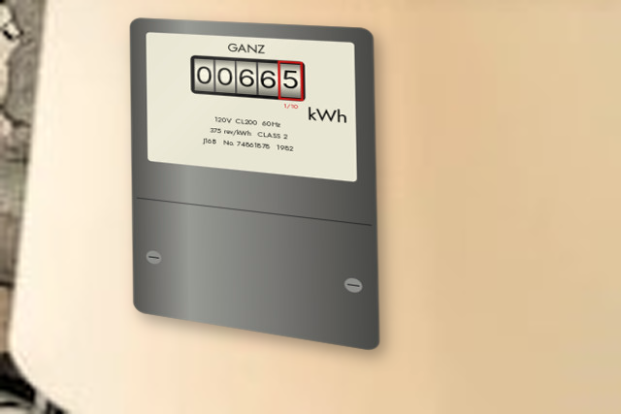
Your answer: 66.5 kWh
